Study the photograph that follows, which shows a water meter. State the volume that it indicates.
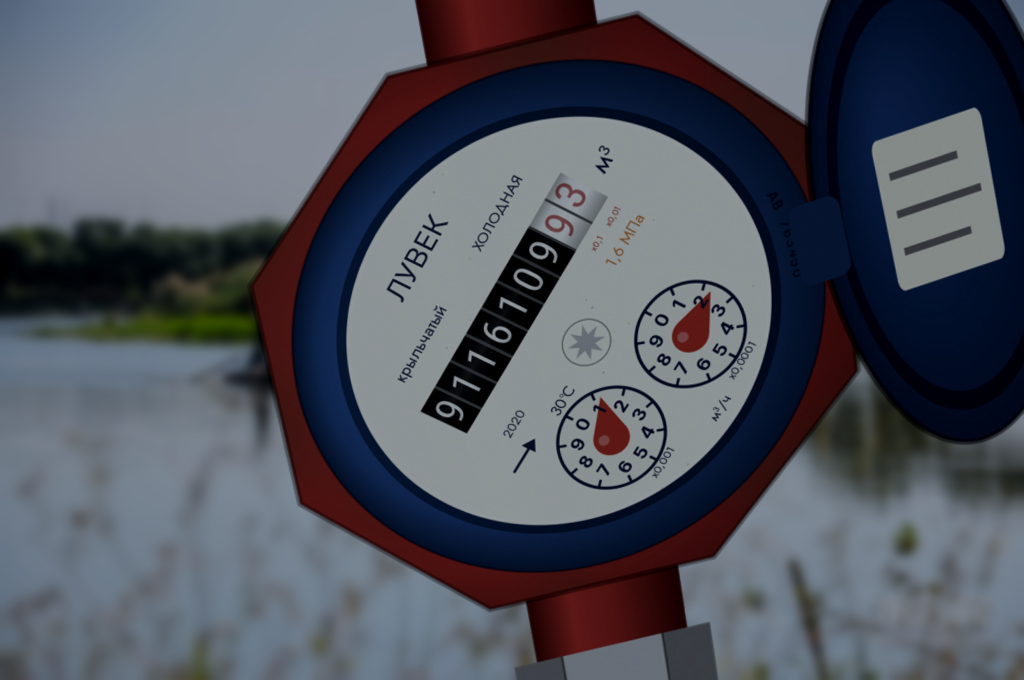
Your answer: 9116109.9312 m³
